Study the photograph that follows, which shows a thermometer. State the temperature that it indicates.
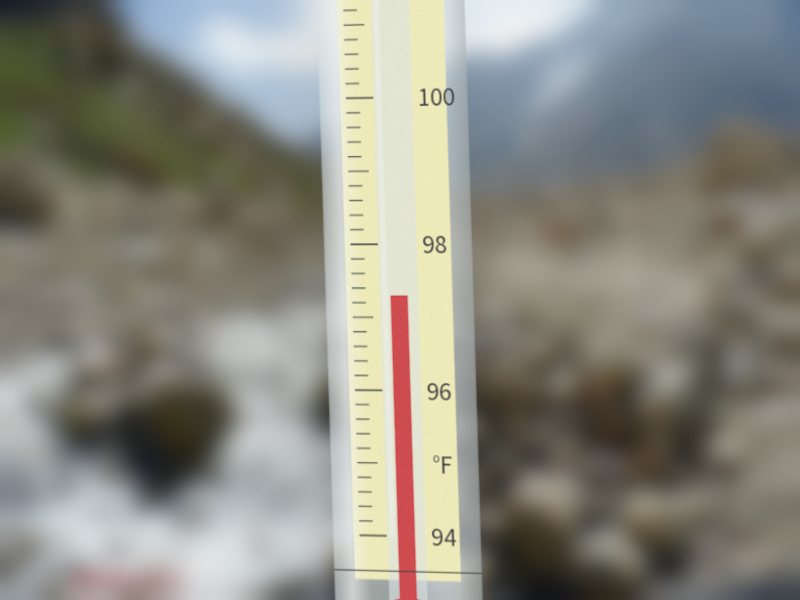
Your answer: 97.3 °F
